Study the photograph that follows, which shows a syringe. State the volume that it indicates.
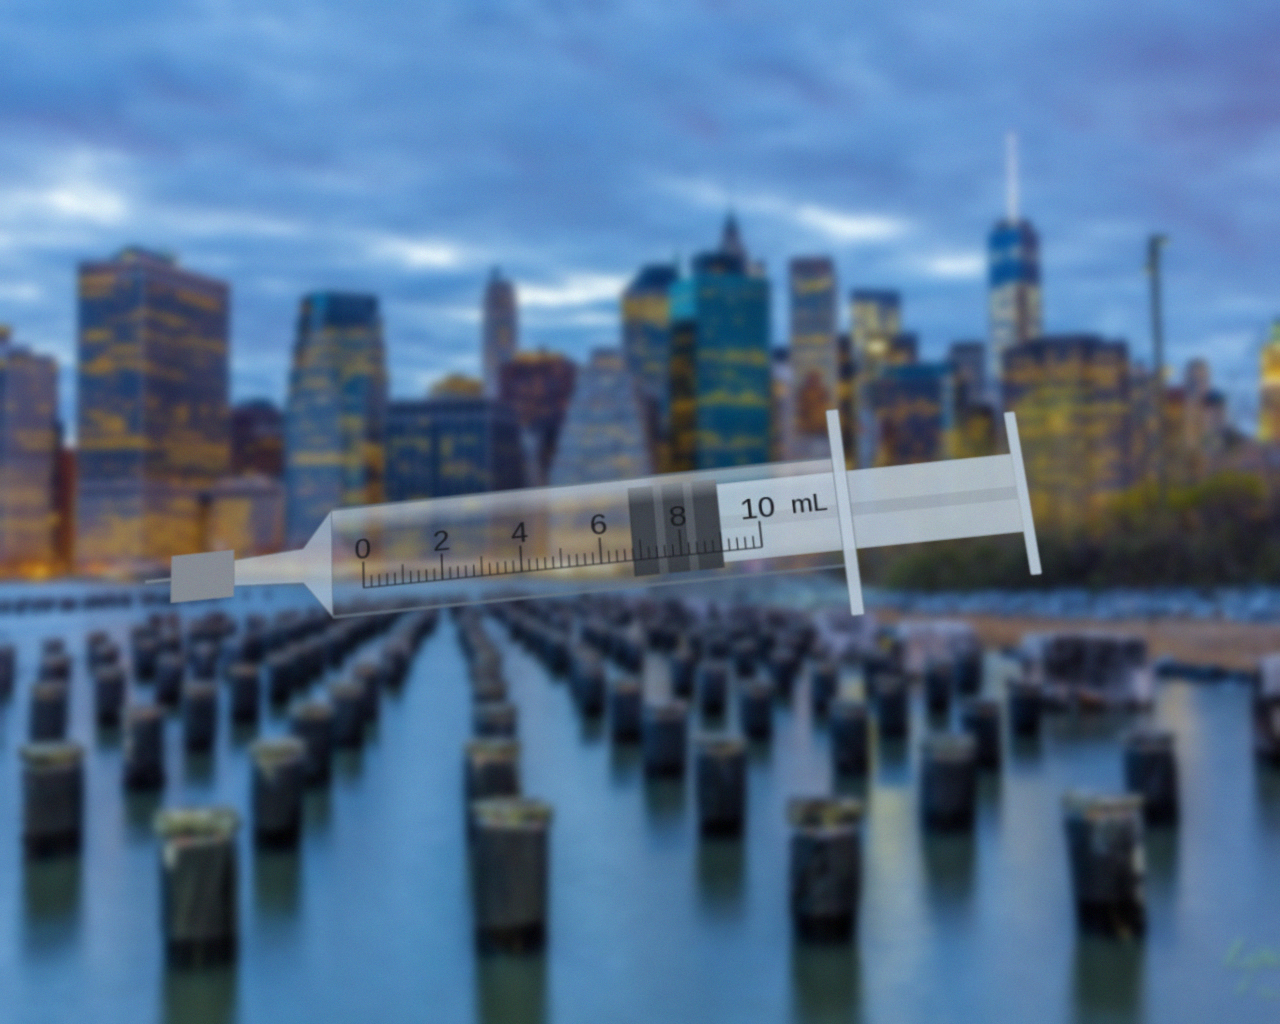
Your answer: 6.8 mL
